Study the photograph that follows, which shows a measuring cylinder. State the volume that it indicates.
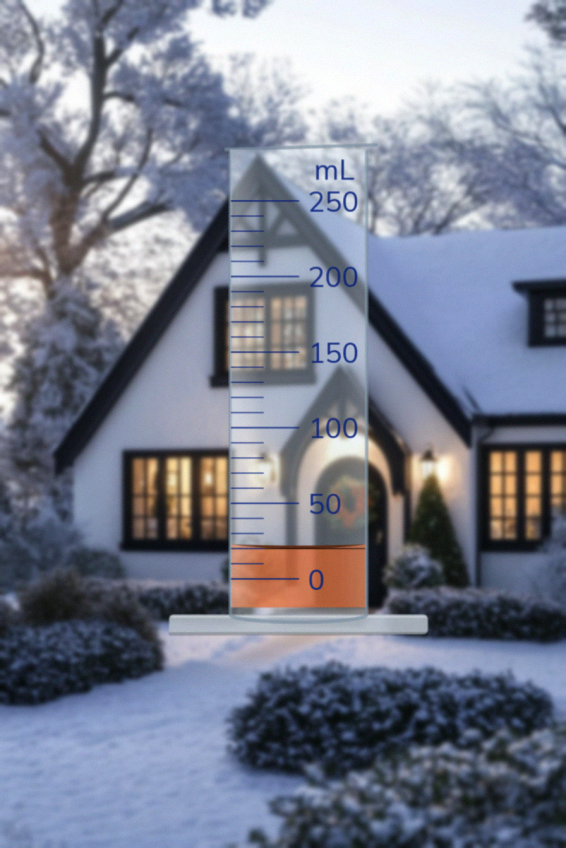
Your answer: 20 mL
